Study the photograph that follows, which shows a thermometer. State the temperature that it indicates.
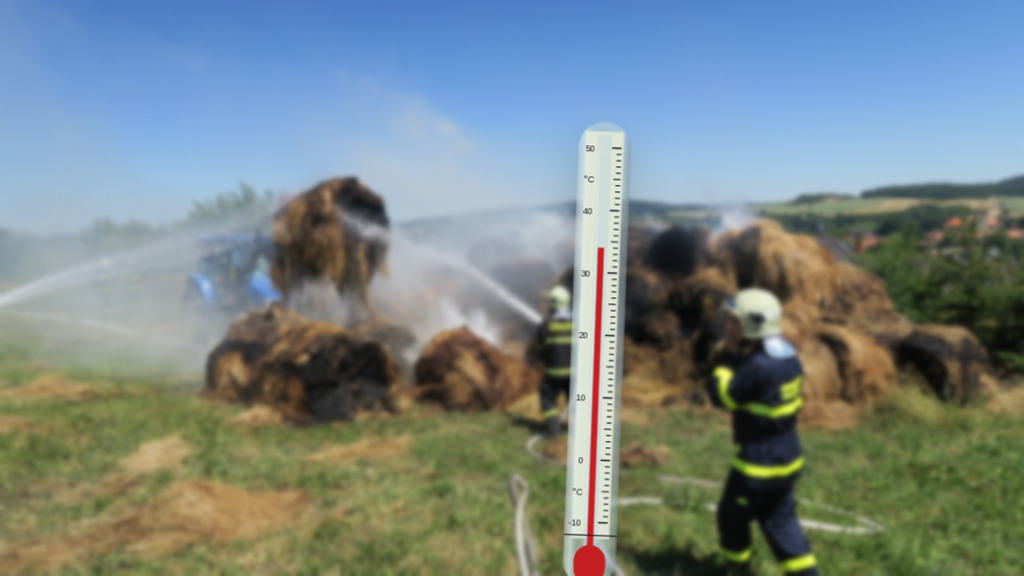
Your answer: 34 °C
